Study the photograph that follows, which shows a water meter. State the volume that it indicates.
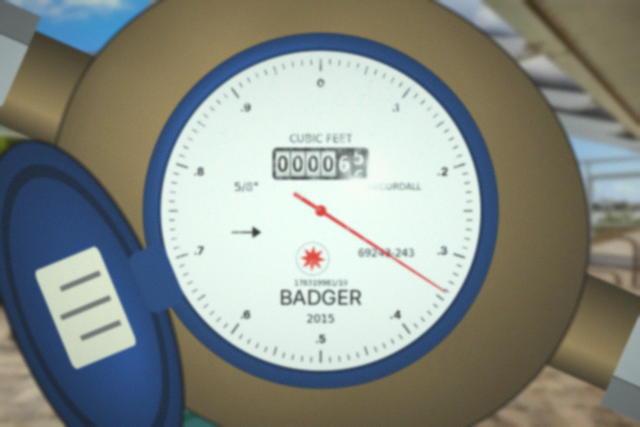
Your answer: 65.34 ft³
